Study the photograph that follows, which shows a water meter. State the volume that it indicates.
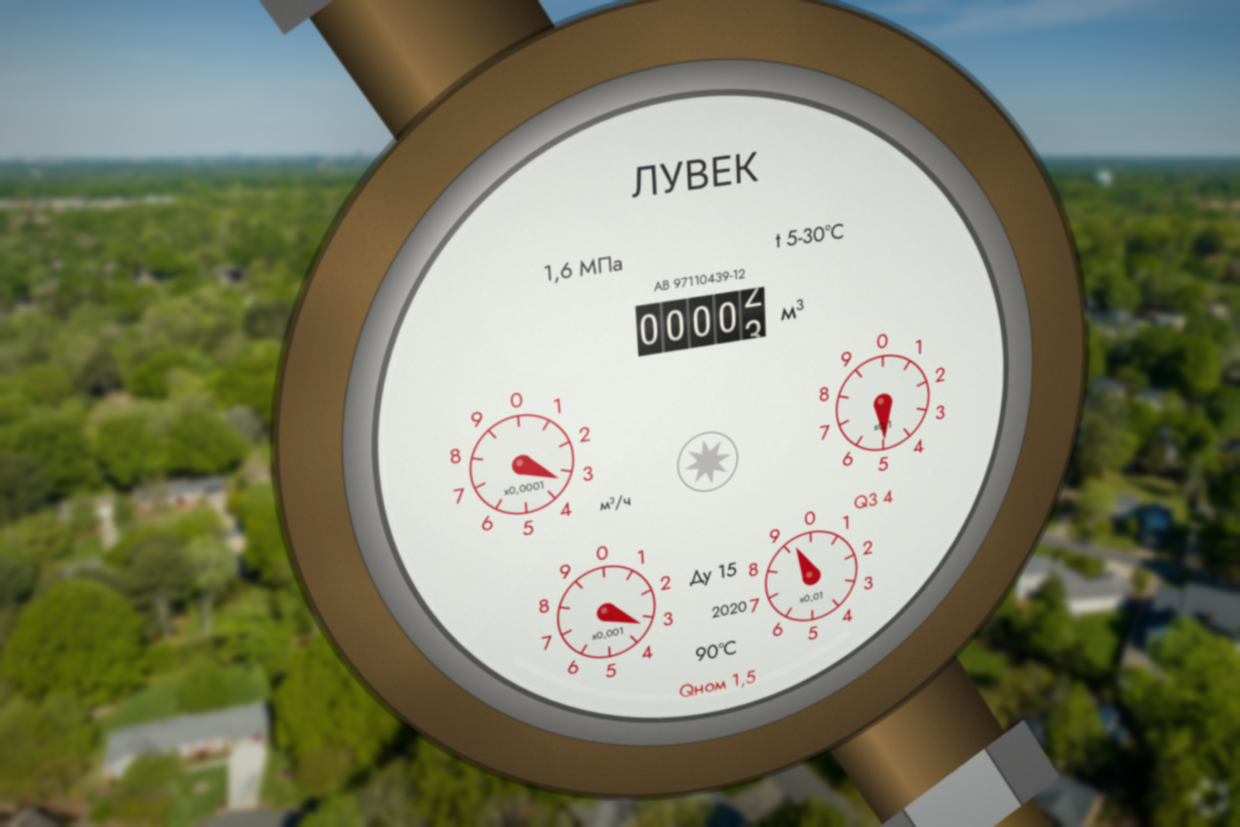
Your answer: 2.4933 m³
